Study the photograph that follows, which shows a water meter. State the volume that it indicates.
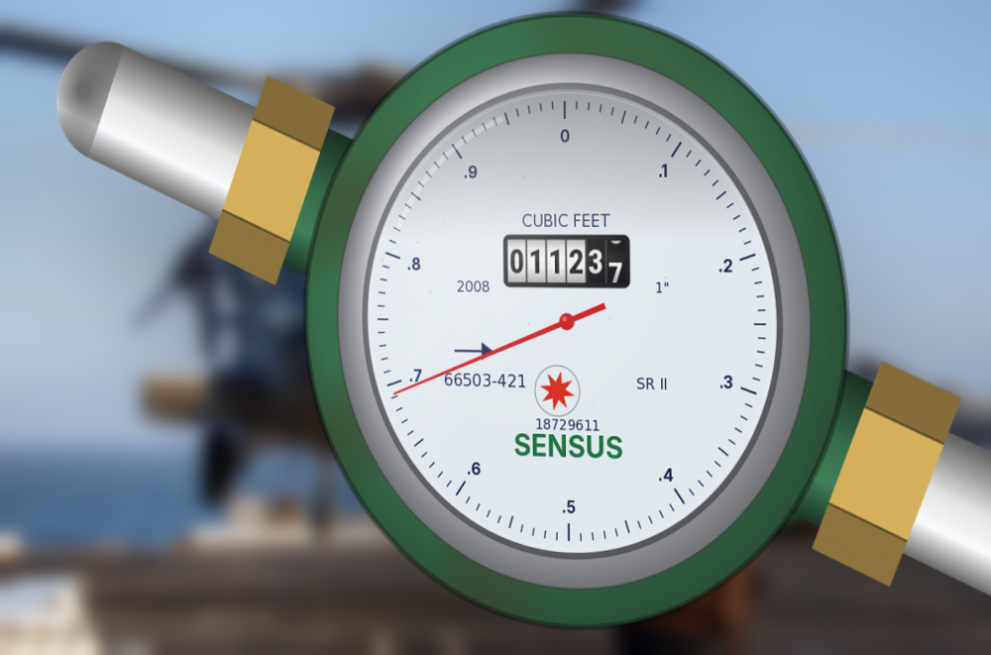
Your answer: 11236.69 ft³
